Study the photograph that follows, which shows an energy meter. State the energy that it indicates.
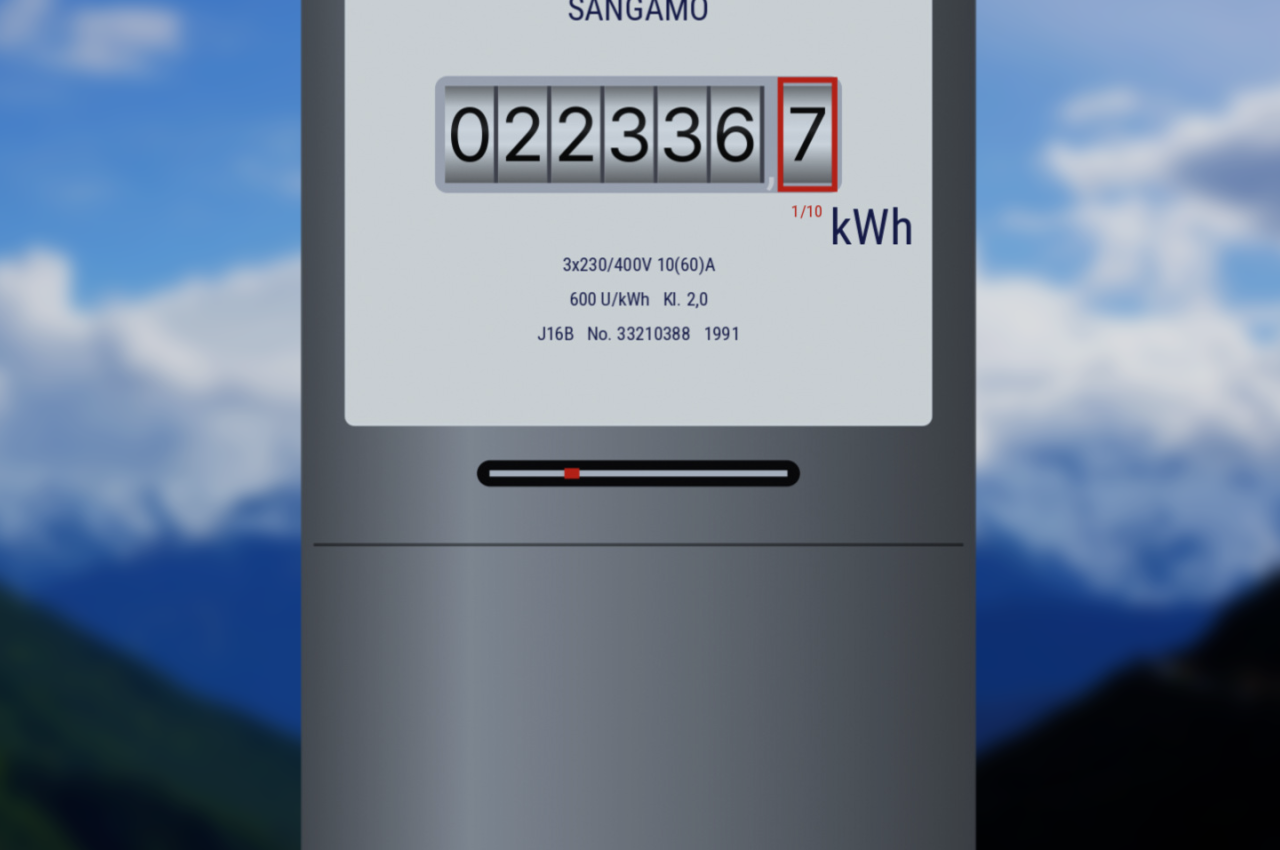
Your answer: 22336.7 kWh
